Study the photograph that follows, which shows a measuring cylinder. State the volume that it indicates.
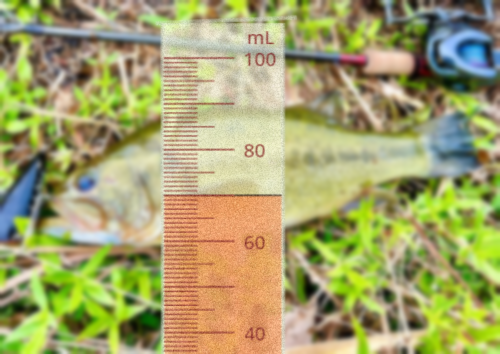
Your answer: 70 mL
